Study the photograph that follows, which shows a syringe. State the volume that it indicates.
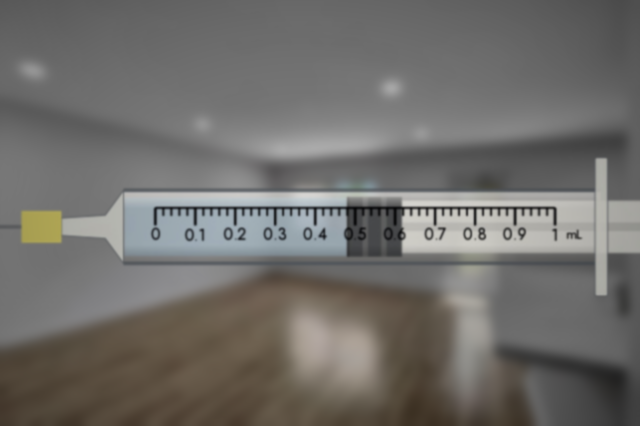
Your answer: 0.48 mL
